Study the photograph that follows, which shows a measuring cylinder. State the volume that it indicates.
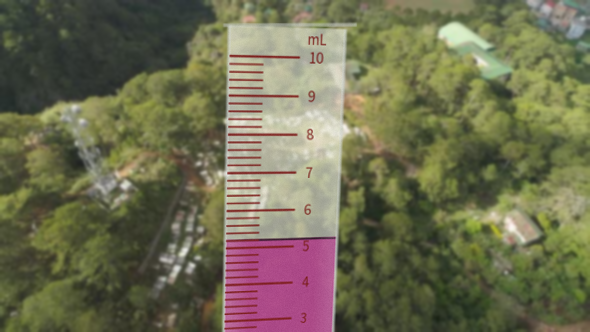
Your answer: 5.2 mL
